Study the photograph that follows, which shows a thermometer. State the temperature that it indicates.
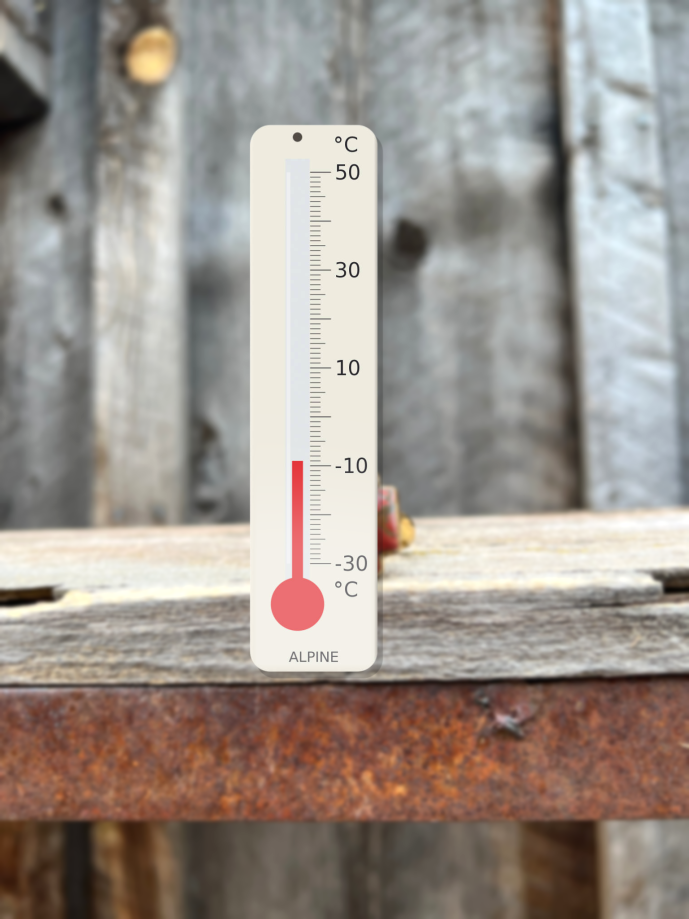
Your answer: -9 °C
